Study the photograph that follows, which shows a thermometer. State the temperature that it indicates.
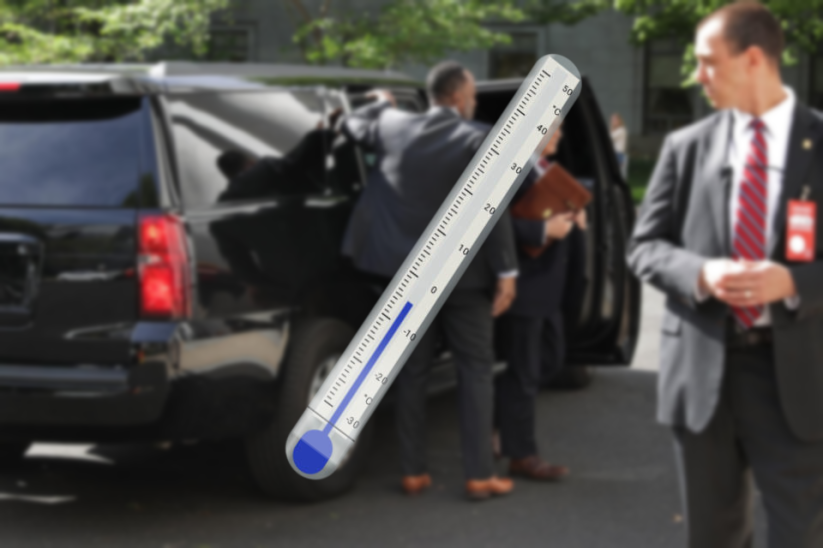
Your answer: -5 °C
